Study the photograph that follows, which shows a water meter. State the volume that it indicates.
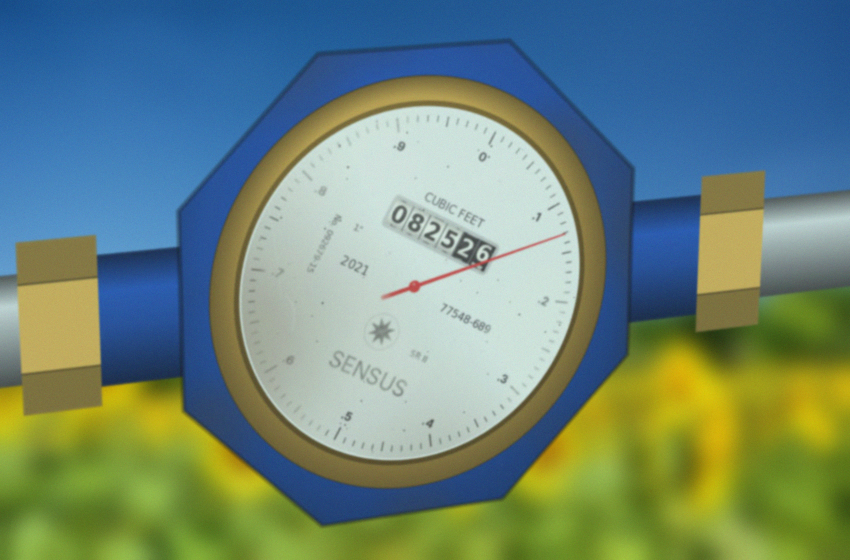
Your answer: 82526.13 ft³
